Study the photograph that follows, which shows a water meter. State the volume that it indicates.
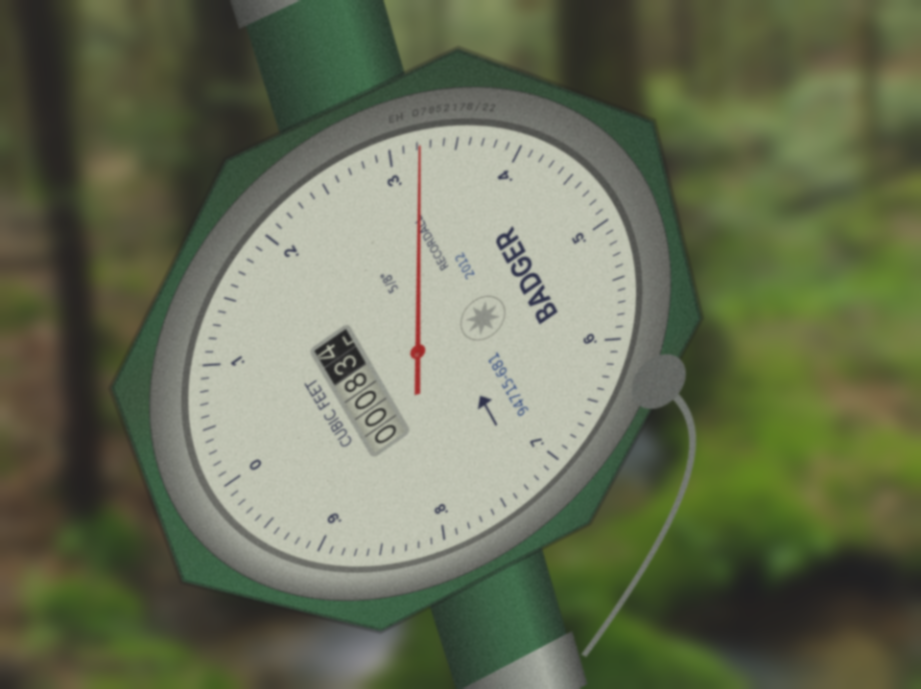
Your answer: 834.32 ft³
